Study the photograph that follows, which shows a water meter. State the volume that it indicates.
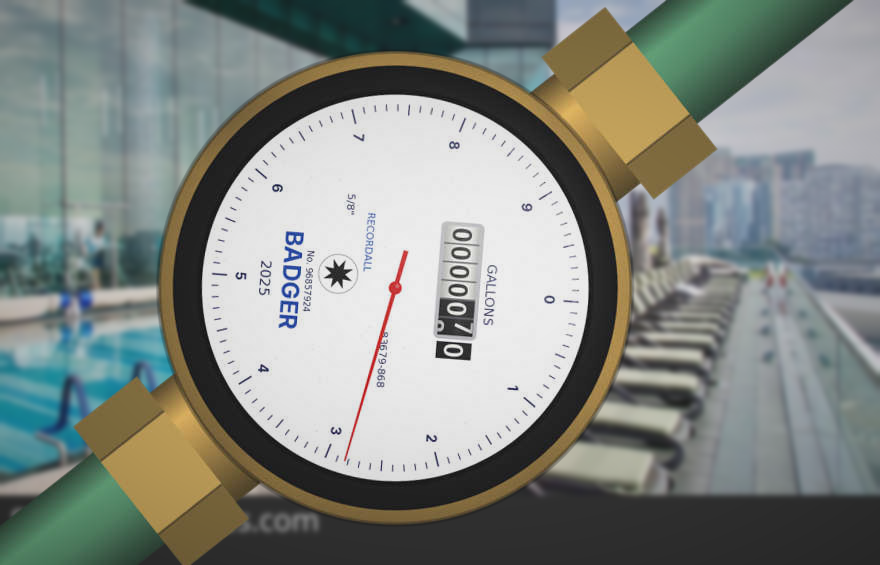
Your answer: 72.8 gal
